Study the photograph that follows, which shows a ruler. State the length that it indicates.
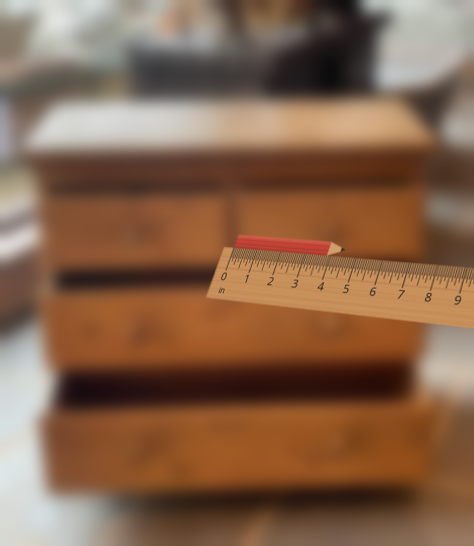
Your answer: 4.5 in
